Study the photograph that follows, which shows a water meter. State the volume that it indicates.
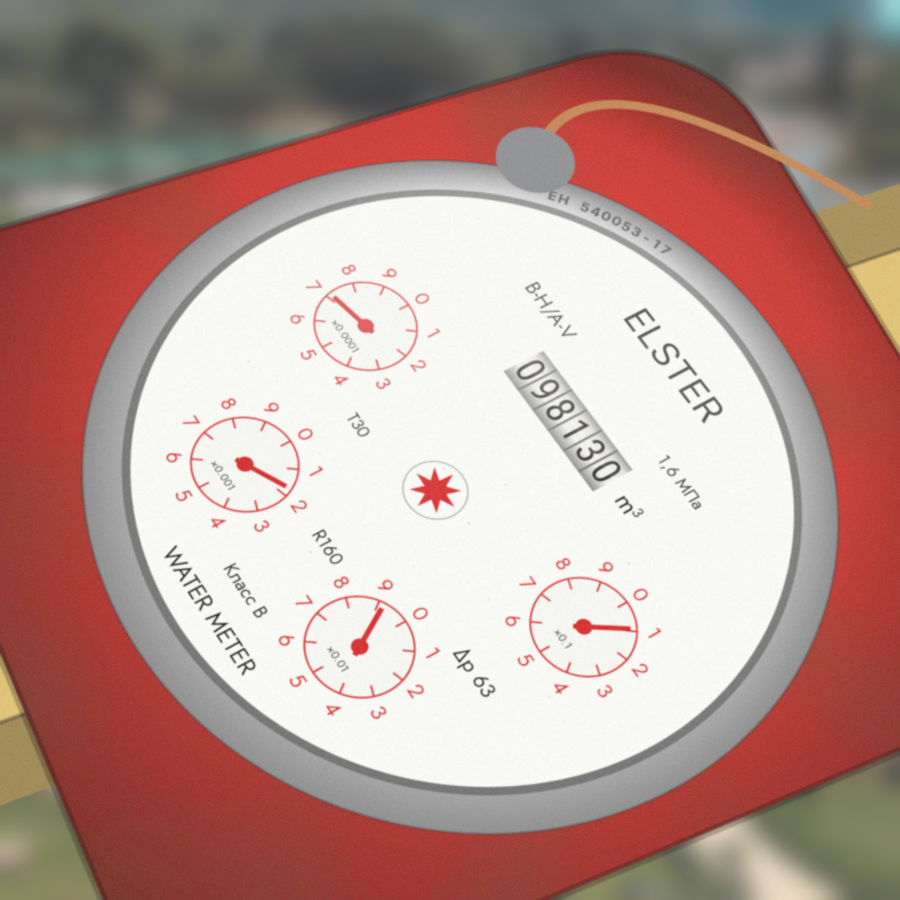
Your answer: 98130.0917 m³
